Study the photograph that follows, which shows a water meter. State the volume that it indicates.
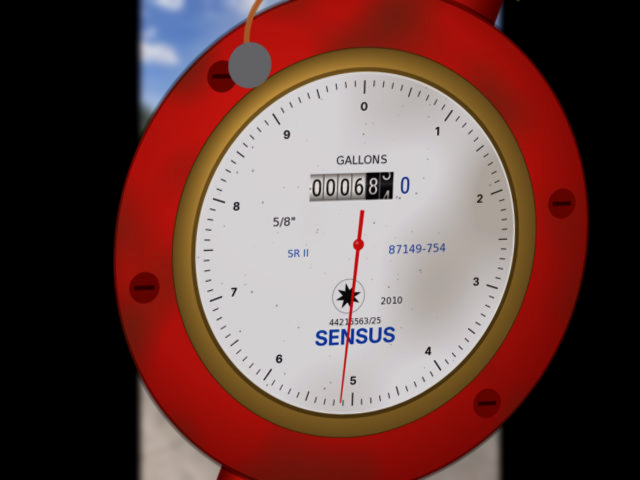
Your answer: 6835.1 gal
